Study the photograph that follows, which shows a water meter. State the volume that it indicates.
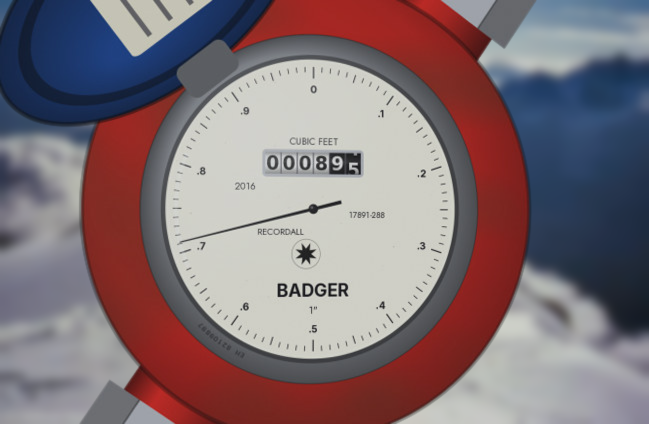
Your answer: 894.71 ft³
